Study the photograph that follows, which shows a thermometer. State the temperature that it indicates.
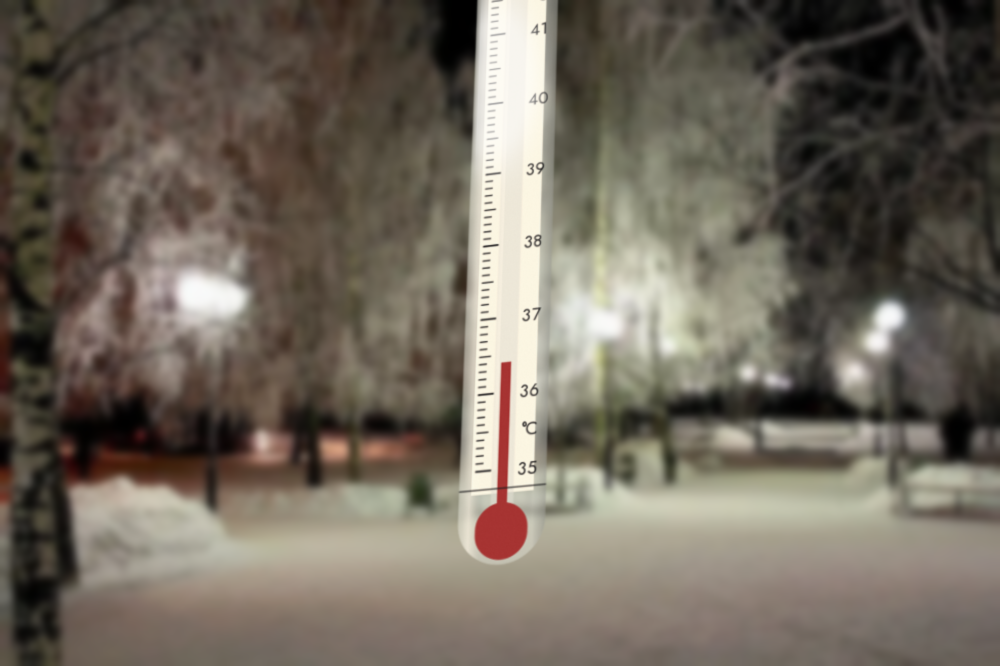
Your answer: 36.4 °C
